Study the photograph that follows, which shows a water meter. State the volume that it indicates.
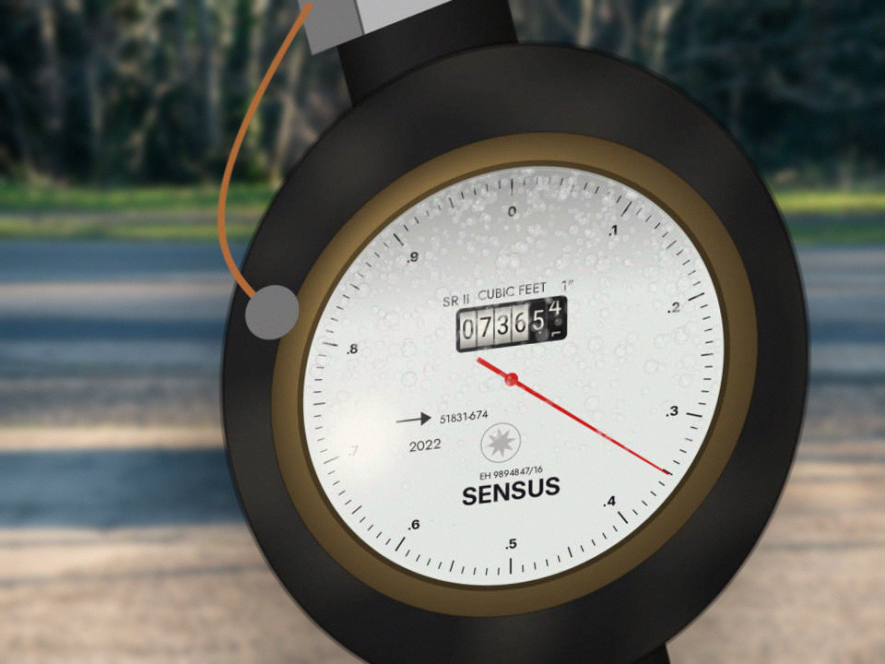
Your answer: 73654.35 ft³
